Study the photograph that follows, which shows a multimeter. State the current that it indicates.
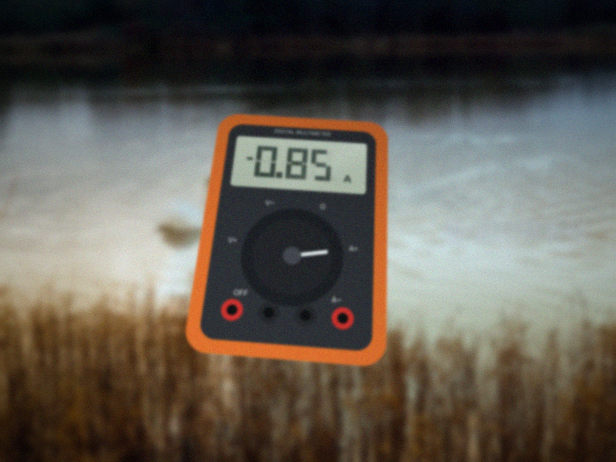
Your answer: -0.85 A
